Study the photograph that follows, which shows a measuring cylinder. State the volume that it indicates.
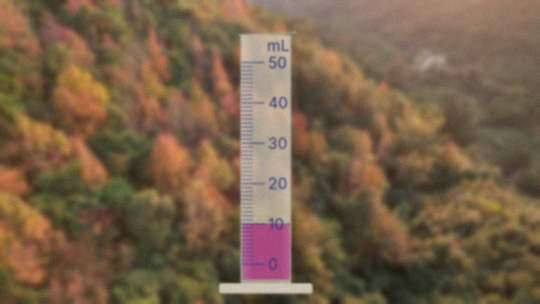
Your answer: 10 mL
